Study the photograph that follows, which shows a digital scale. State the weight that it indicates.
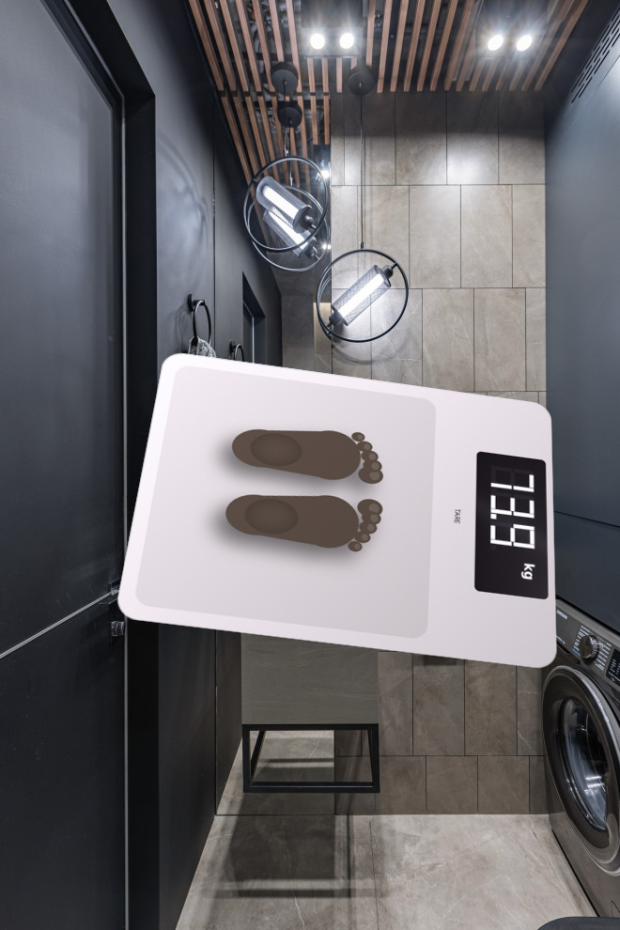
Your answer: 73.9 kg
